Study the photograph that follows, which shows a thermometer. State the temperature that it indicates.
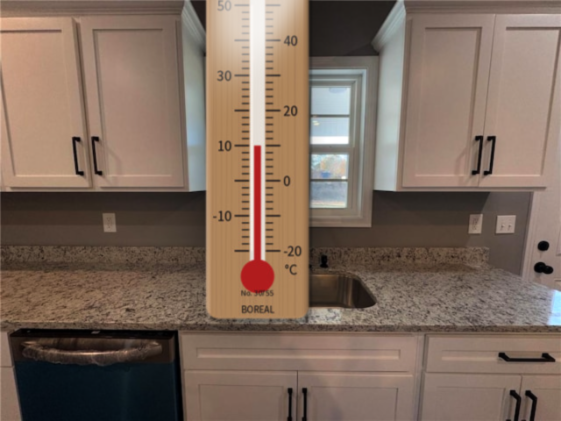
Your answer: 10 °C
